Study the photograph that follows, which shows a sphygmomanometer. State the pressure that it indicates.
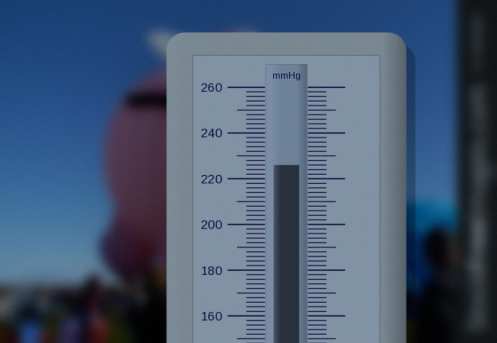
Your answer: 226 mmHg
